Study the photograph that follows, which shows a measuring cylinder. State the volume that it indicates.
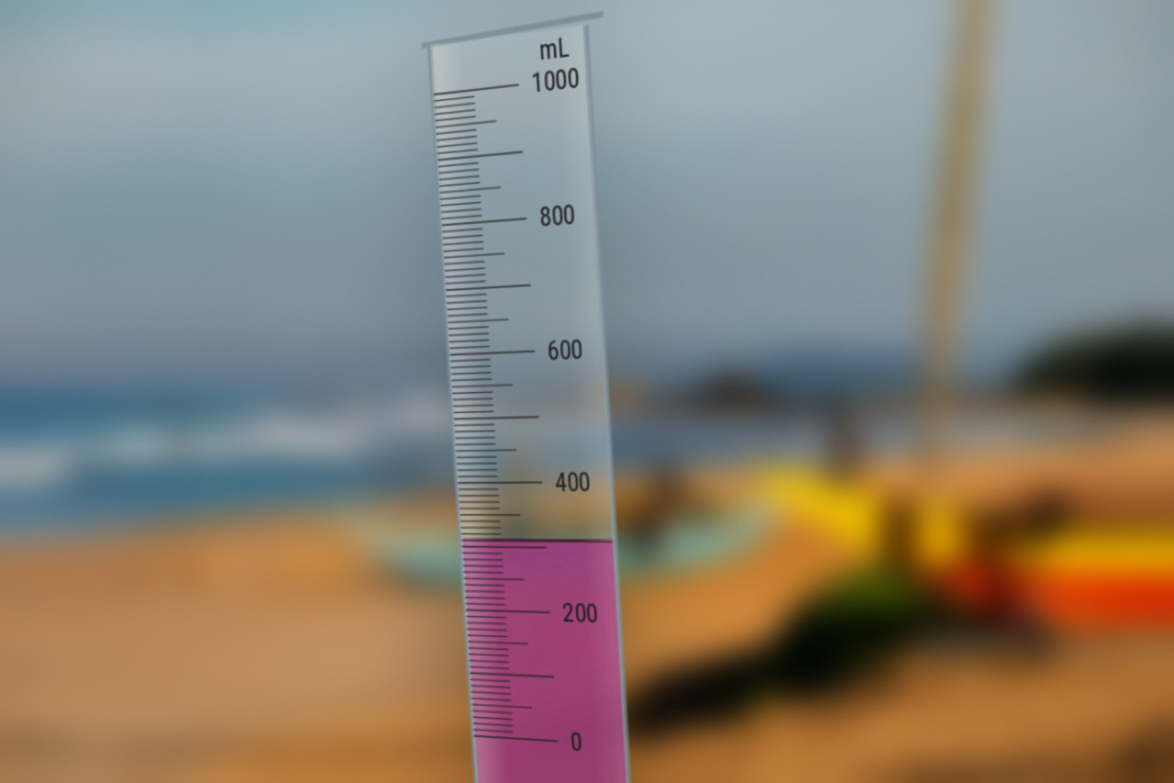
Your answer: 310 mL
